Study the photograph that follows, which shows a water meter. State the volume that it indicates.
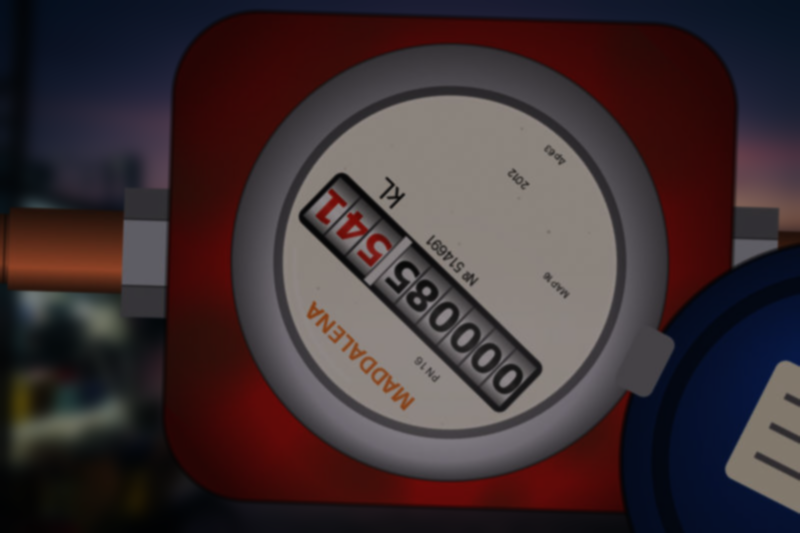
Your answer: 85.541 kL
